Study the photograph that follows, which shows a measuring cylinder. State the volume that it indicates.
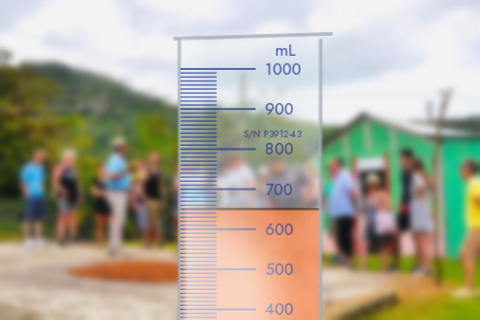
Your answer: 650 mL
